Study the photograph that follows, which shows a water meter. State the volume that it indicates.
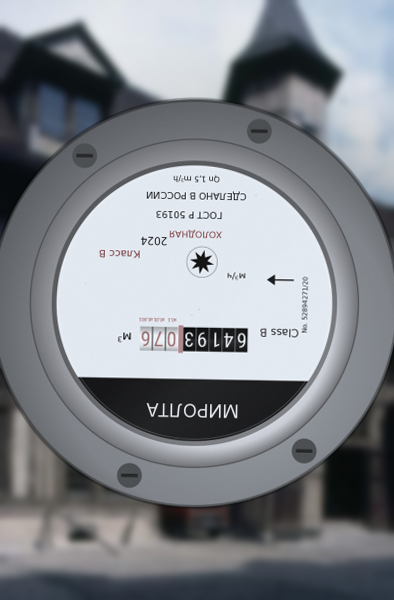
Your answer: 64193.076 m³
